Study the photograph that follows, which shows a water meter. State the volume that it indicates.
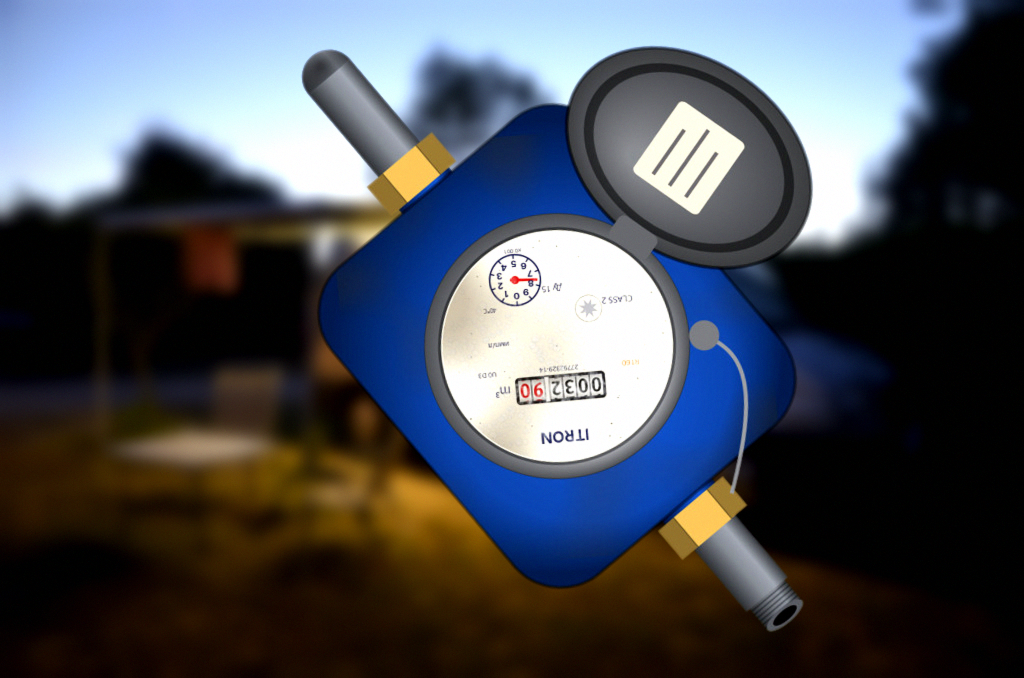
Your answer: 32.907 m³
